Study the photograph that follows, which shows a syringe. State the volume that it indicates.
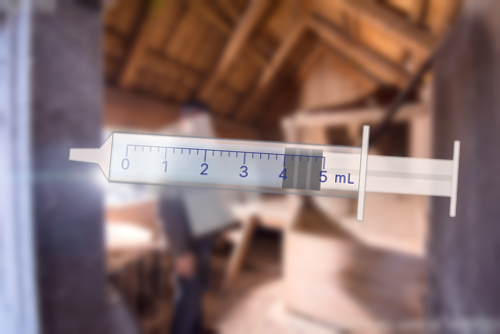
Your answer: 4 mL
